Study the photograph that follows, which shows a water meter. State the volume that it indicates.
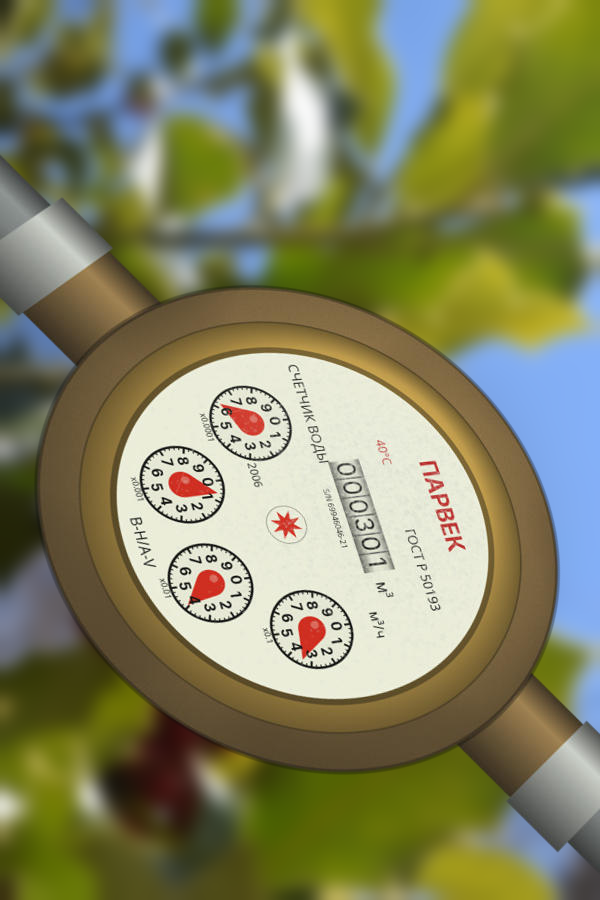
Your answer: 301.3406 m³
